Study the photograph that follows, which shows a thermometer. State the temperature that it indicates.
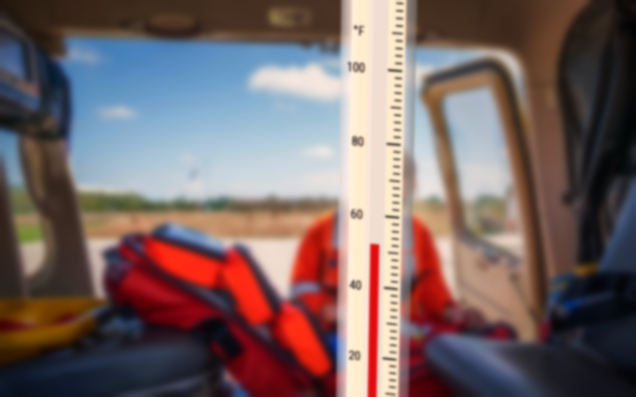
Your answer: 52 °F
